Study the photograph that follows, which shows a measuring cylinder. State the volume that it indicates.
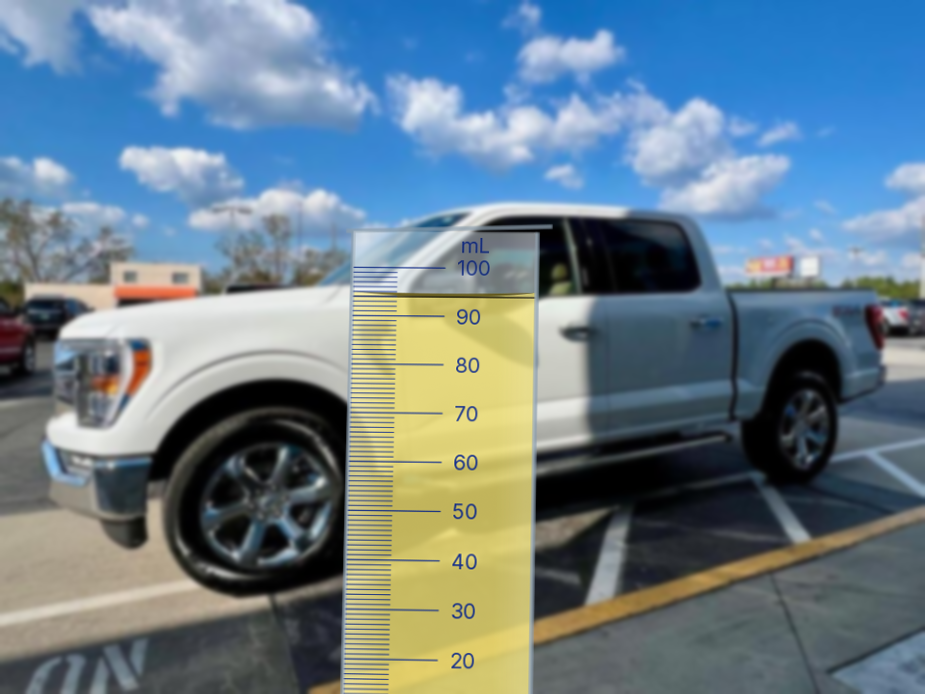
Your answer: 94 mL
